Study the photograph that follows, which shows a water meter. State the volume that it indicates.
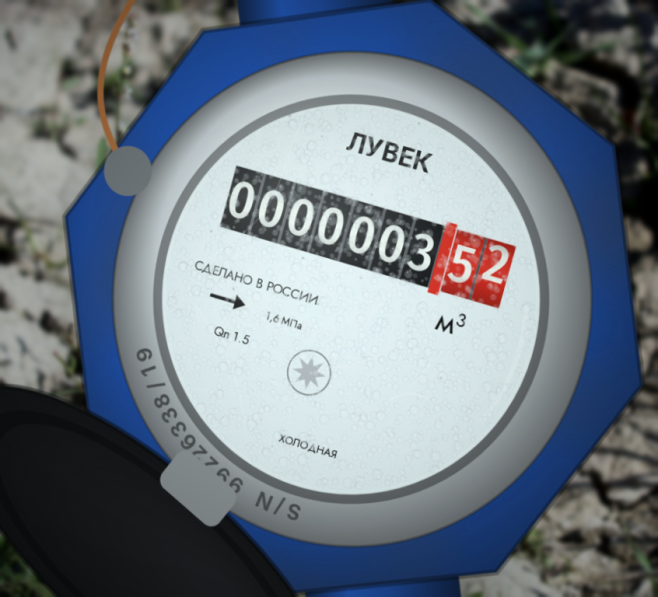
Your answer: 3.52 m³
